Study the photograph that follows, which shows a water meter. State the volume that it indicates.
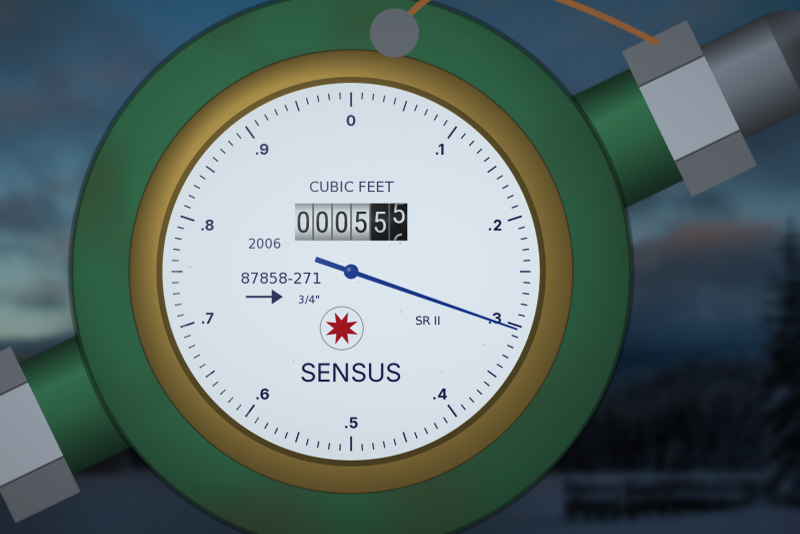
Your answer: 555.30 ft³
